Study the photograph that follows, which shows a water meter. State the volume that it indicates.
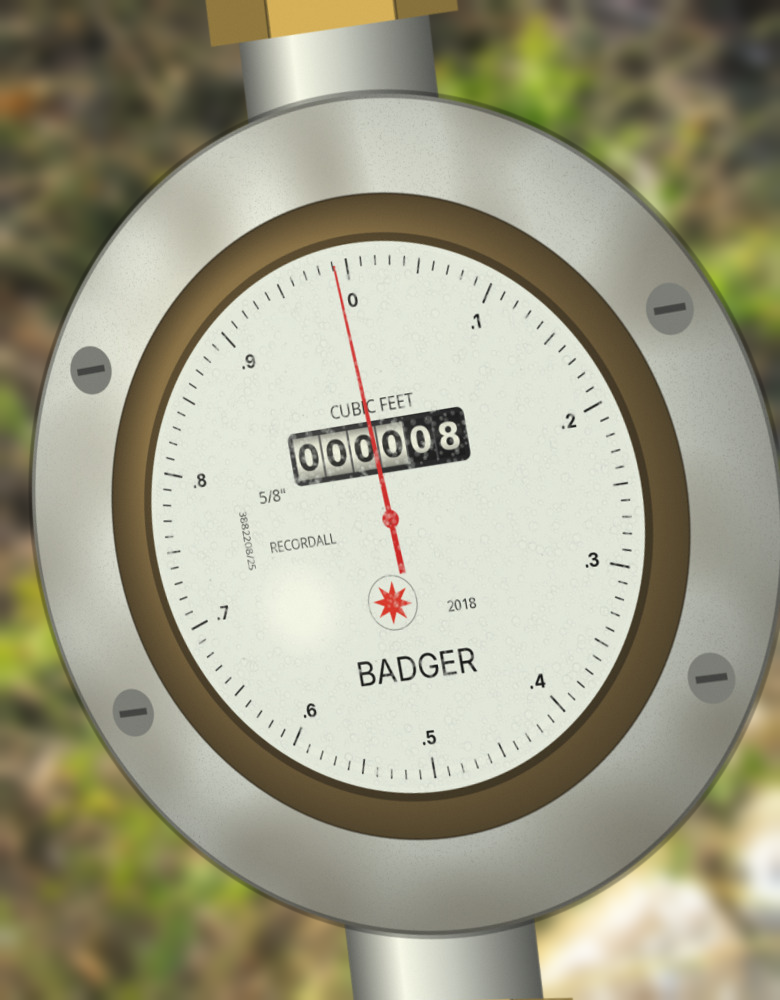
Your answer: 7.99 ft³
